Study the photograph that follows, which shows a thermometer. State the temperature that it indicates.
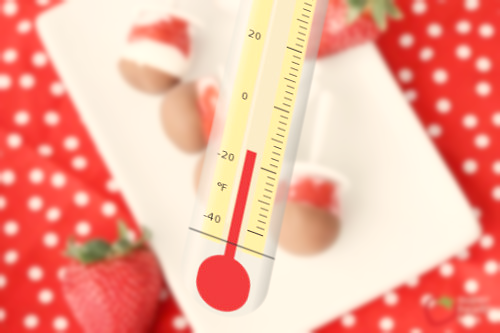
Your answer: -16 °F
